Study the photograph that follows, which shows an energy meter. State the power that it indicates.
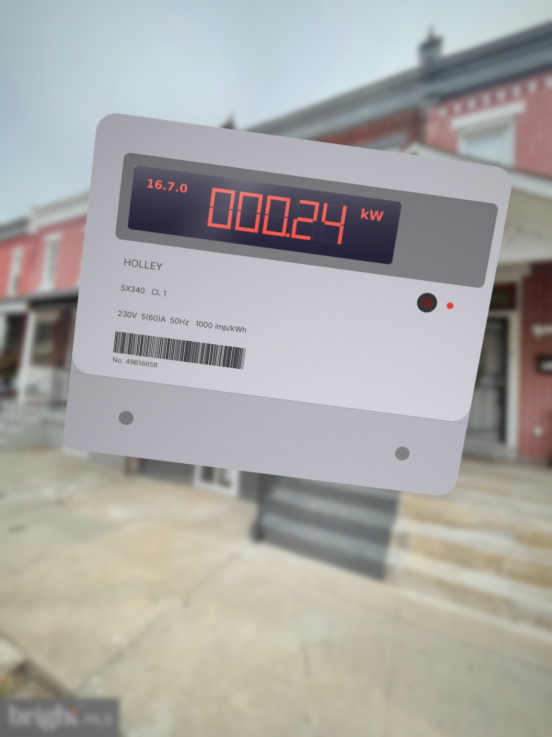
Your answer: 0.24 kW
